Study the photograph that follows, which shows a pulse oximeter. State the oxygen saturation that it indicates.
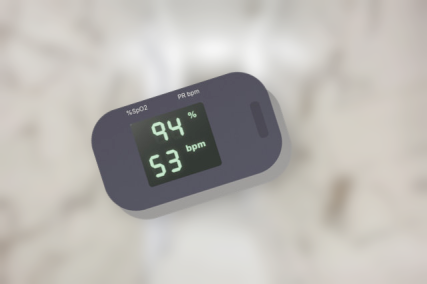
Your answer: 94 %
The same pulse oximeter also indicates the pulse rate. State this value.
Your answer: 53 bpm
